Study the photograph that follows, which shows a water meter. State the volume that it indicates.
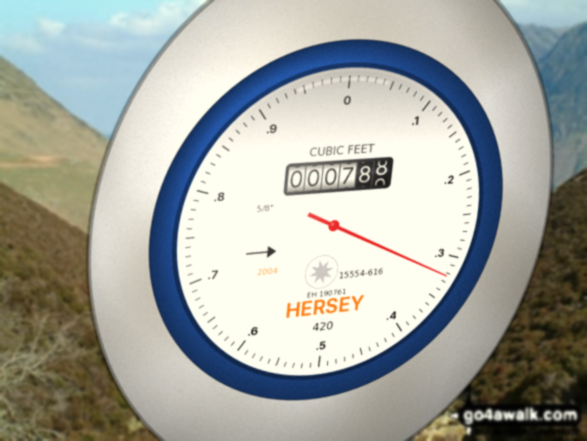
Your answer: 788.32 ft³
